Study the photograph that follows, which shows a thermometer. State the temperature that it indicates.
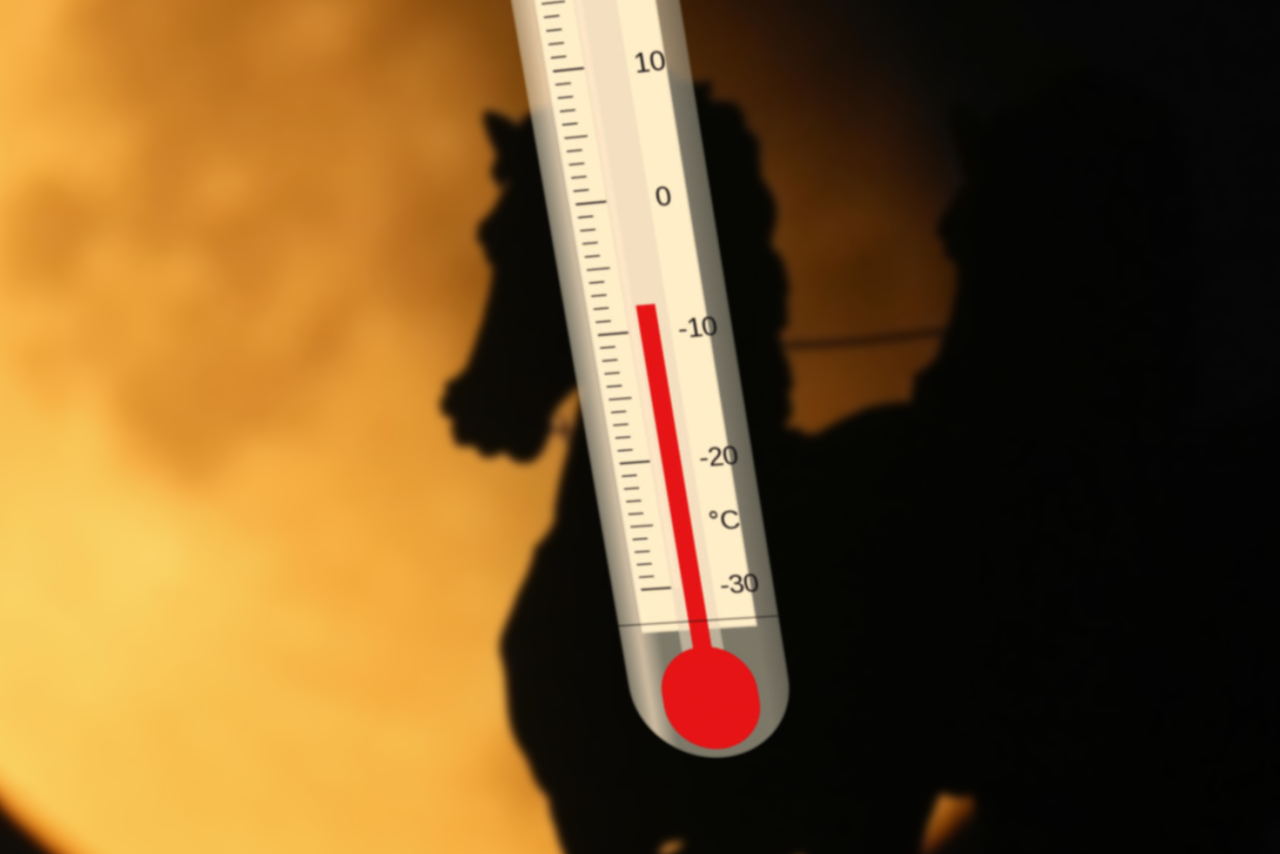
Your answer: -8 °C
